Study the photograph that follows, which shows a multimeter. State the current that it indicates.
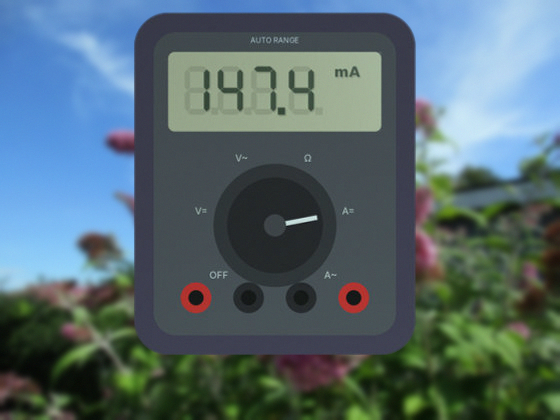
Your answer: 147.4 mA
